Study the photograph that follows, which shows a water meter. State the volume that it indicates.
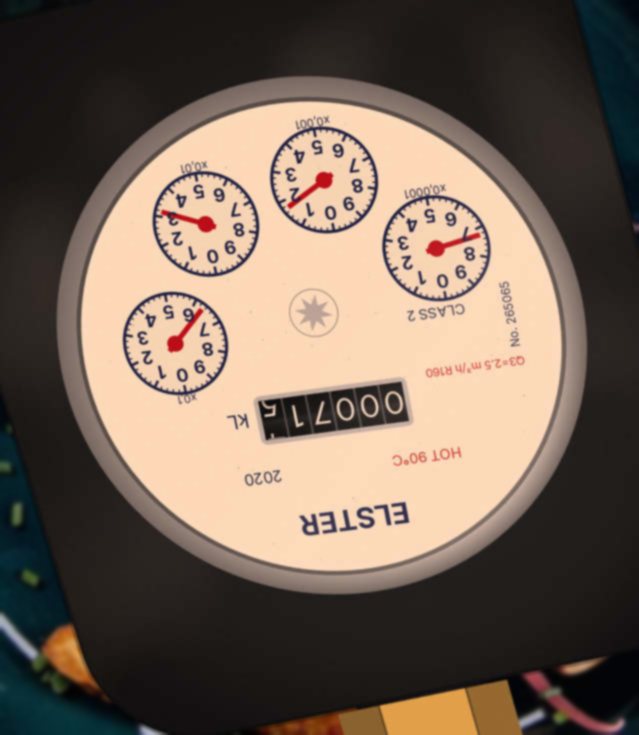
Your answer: 714.6317 kL
